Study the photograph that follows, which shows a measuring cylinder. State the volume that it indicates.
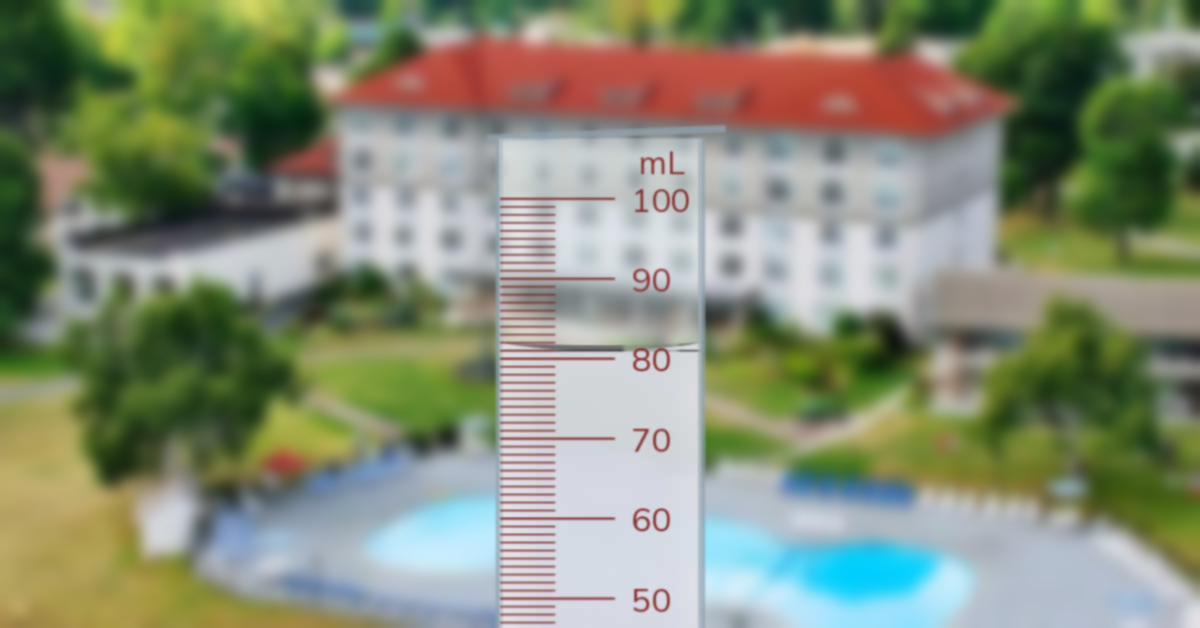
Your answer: 81 mL
